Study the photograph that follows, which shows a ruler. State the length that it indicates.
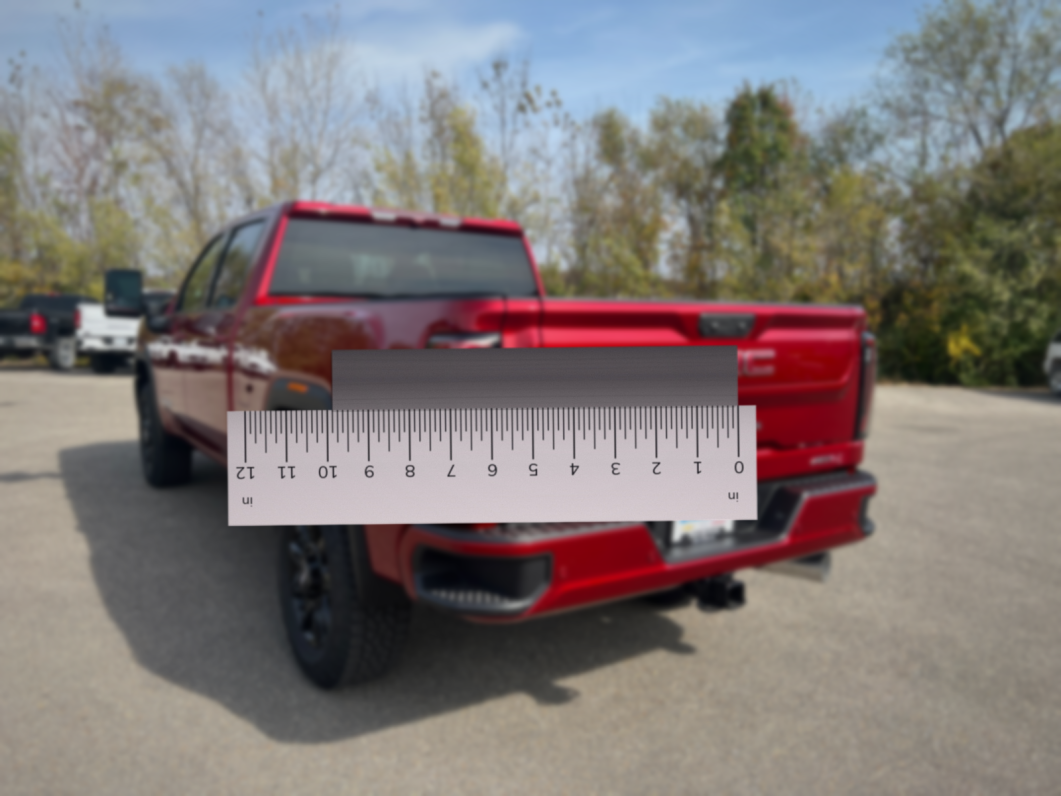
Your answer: 9.875 in
